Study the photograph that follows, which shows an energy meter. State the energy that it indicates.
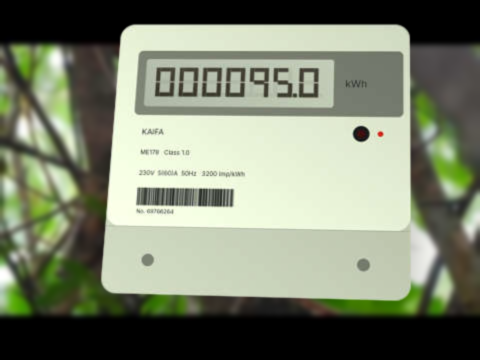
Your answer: 95.0 kWh
